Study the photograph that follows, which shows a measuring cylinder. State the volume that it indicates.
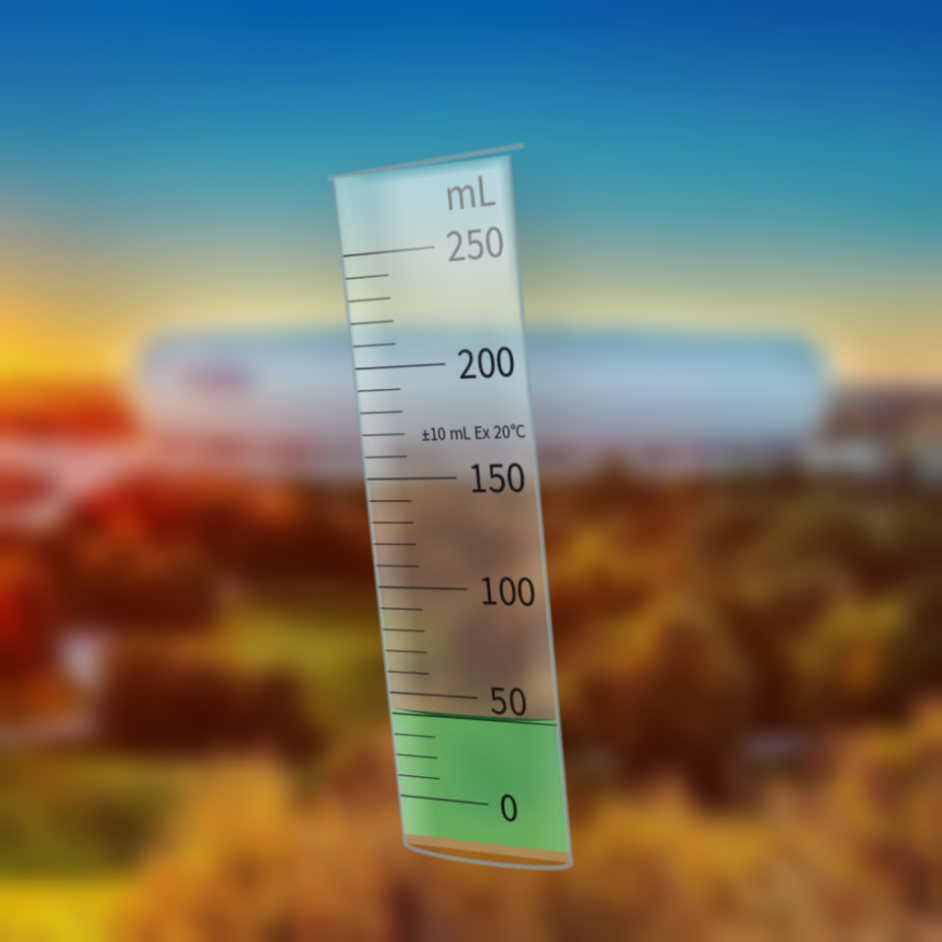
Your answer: 40 mL
